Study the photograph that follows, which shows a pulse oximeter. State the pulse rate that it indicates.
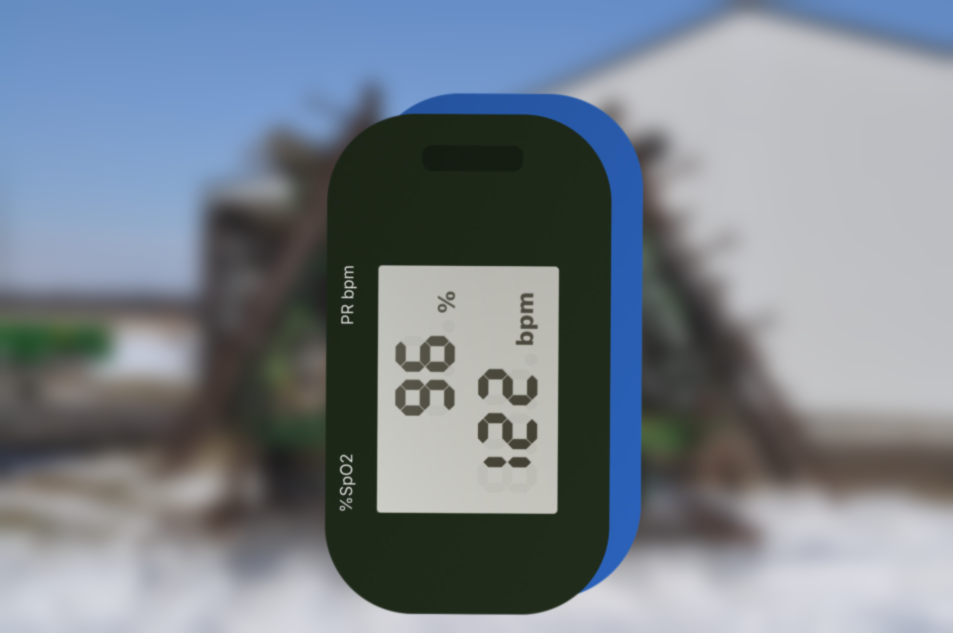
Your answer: 122 bpm
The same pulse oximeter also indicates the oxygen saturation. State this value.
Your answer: 96 %
